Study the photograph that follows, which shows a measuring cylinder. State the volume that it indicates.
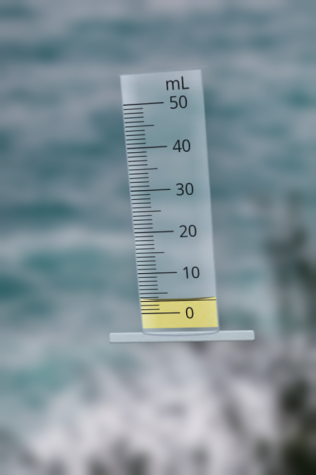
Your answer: 3 mL
